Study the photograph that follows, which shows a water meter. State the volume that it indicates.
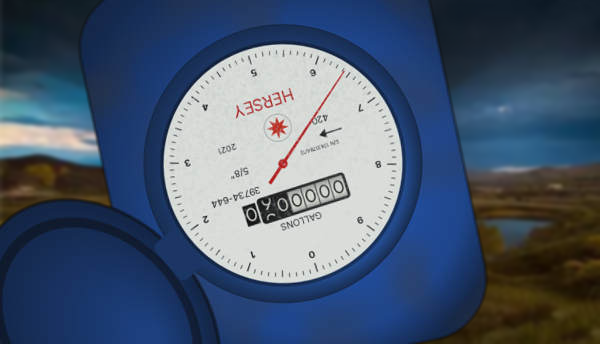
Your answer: 56.4 gal
